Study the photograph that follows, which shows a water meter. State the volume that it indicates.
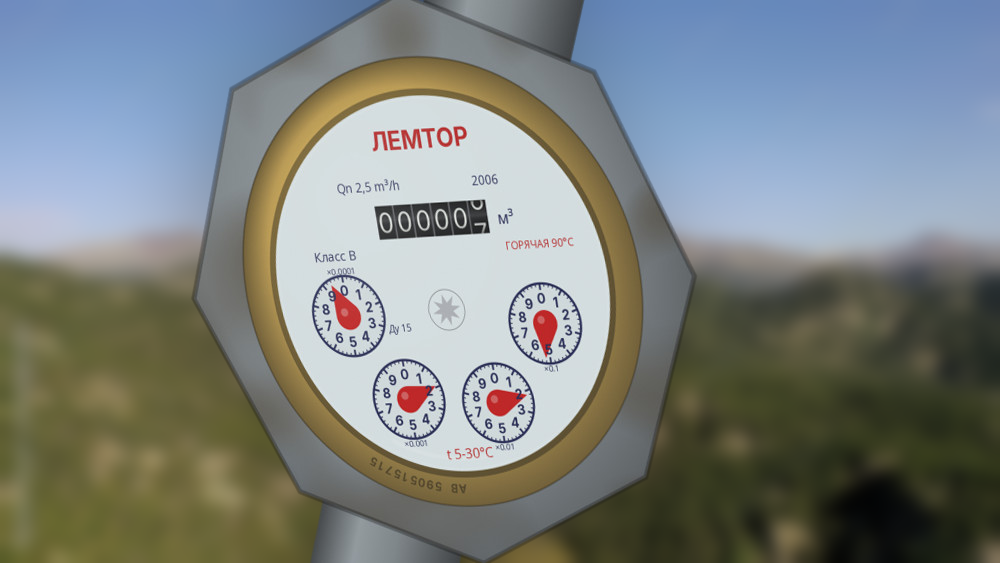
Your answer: 6.5219 m³
